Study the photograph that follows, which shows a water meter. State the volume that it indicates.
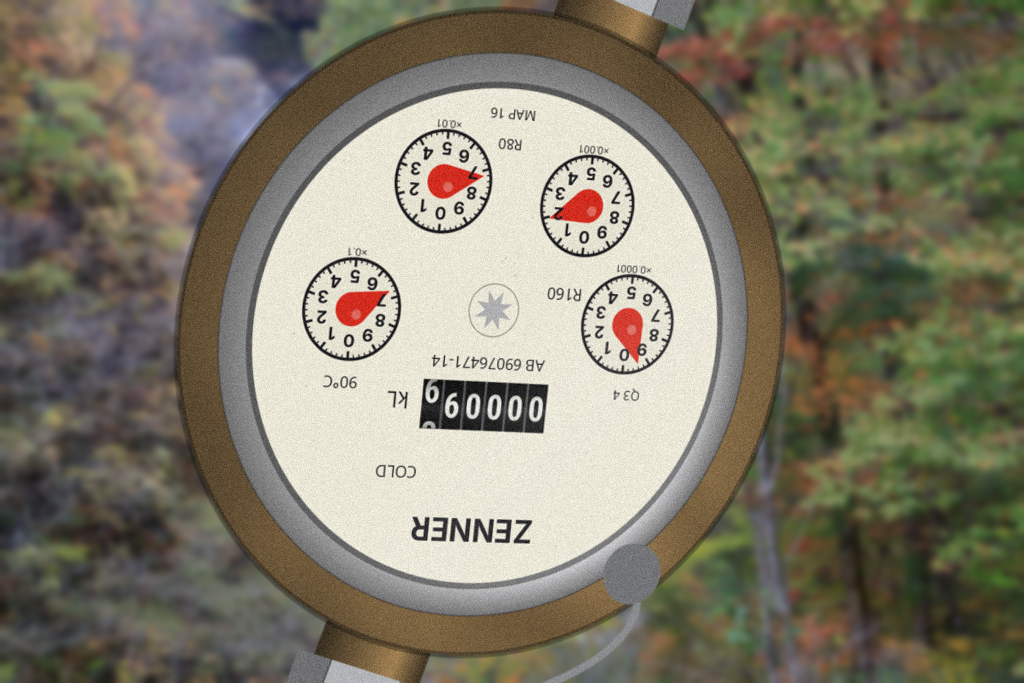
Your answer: 98.6719 kL
